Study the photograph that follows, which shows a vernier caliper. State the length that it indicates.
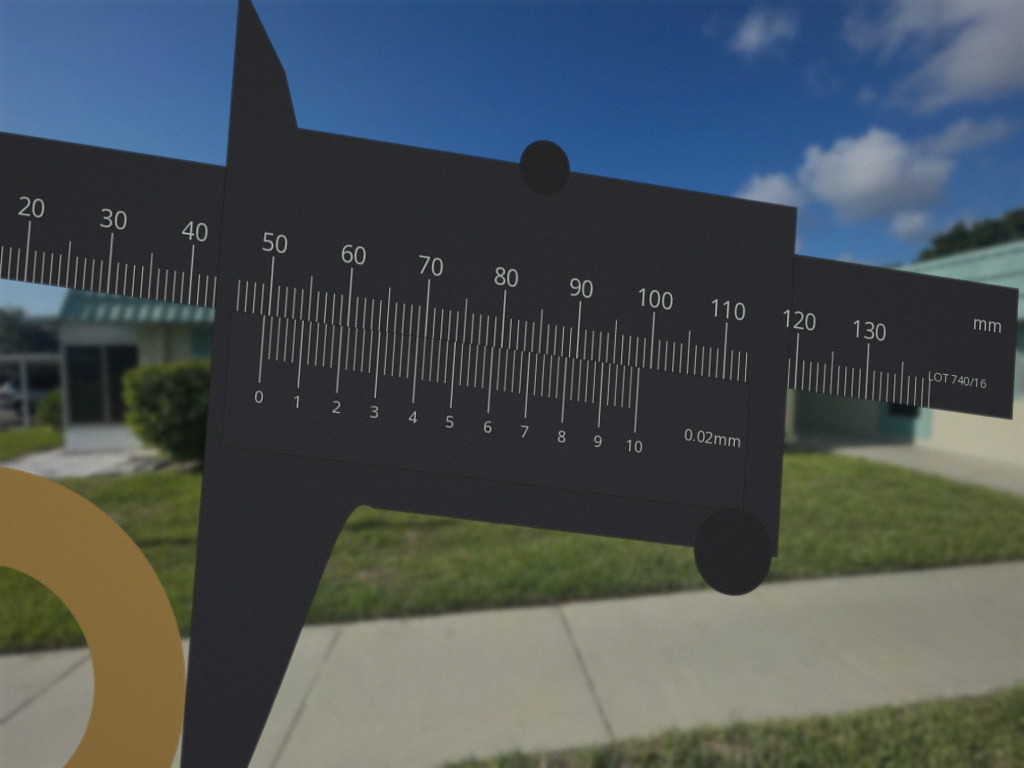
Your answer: 49.4 mm
